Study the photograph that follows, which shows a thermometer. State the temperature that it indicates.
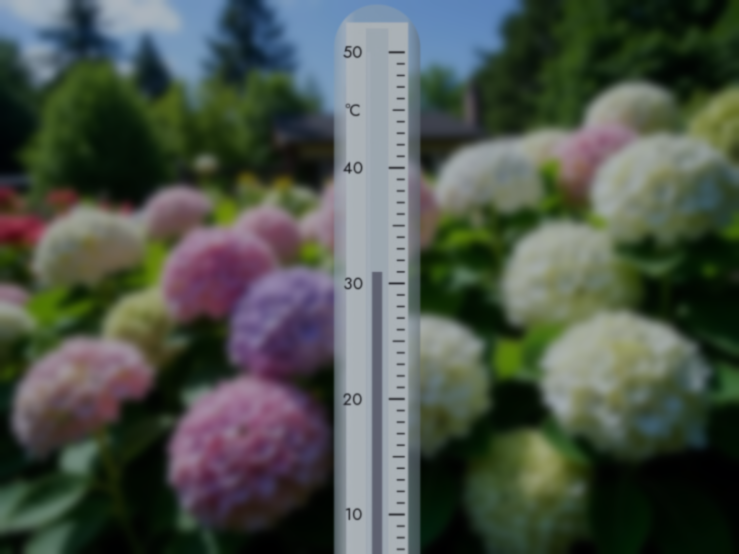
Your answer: 31 °C
